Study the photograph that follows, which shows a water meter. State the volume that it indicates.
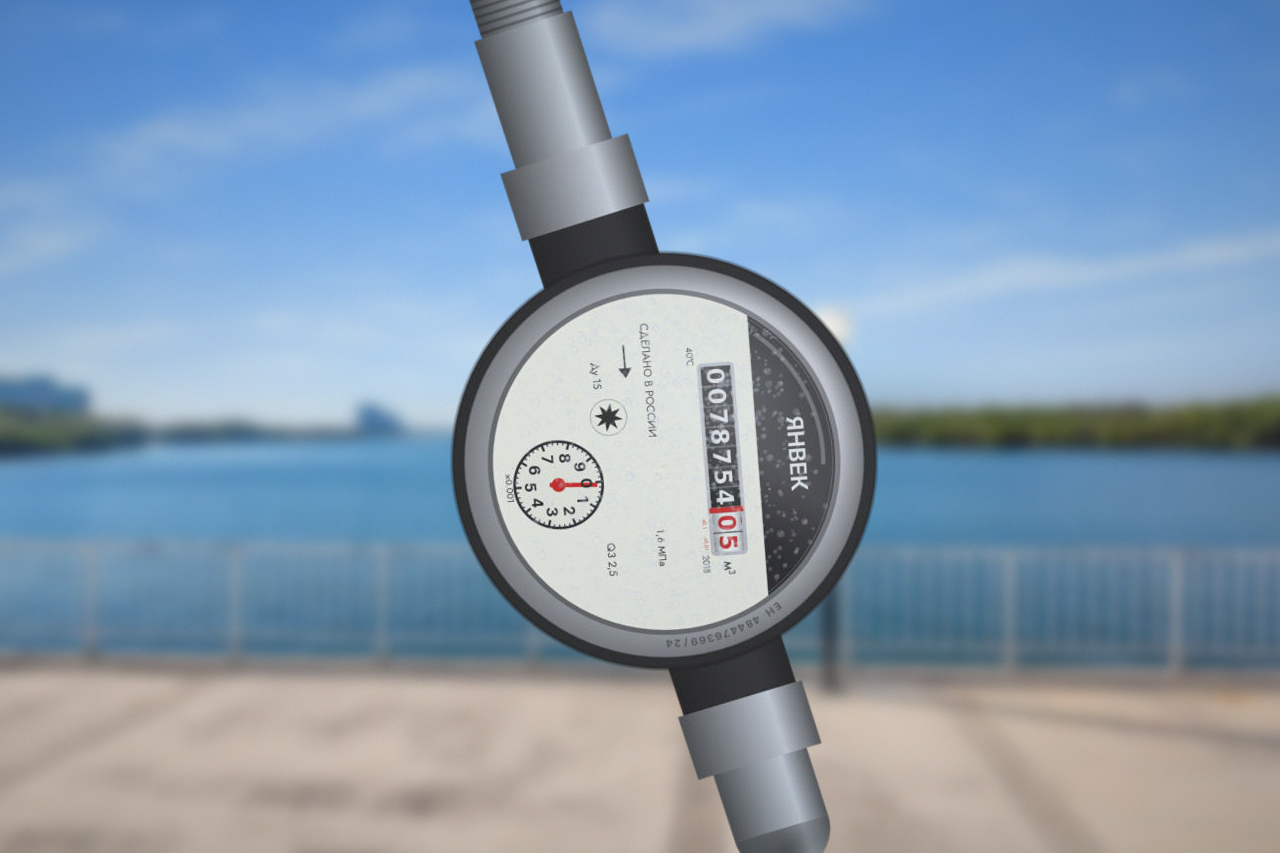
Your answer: 78754.050 m³
